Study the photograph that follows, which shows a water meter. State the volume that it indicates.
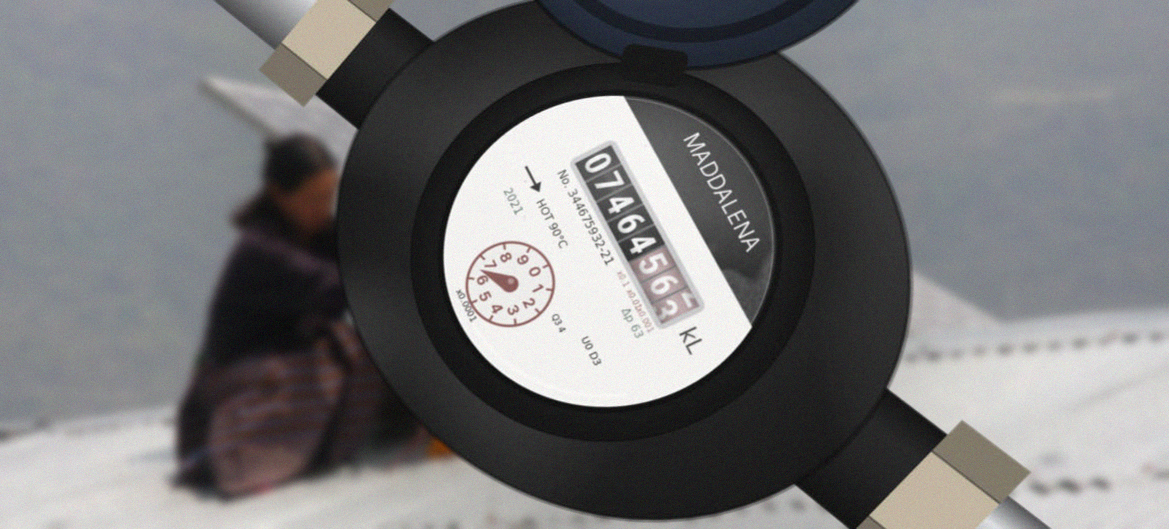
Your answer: 7464.5626 kL
